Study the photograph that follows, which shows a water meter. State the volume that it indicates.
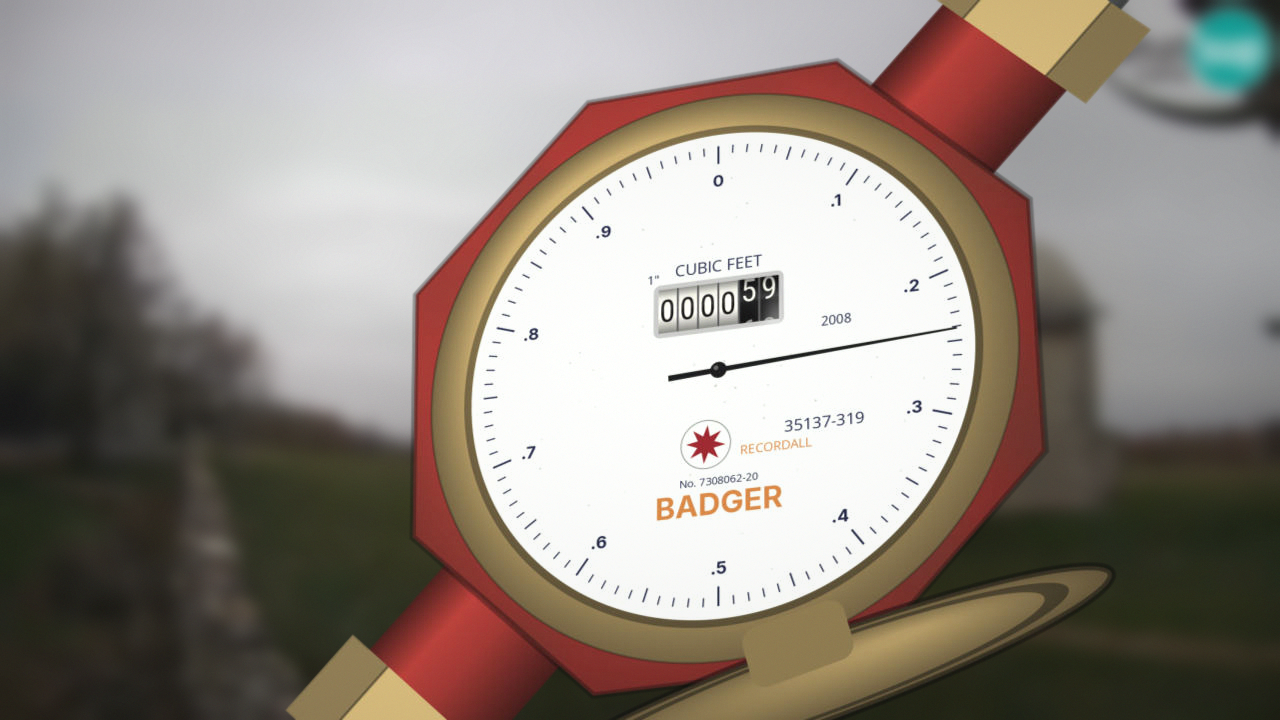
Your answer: 59.24 ft³
